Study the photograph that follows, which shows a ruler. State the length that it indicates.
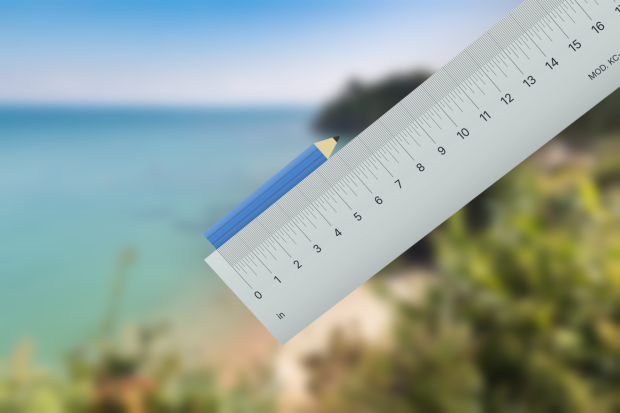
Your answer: 6.5 in
